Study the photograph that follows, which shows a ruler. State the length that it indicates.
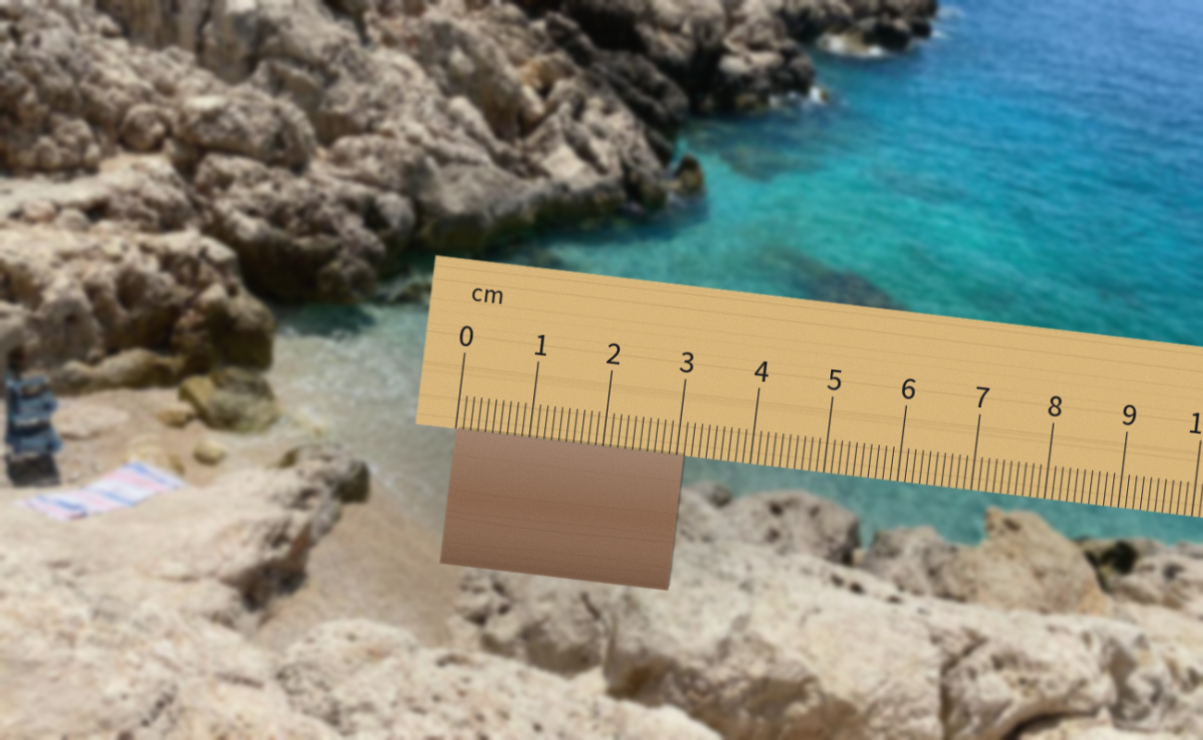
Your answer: 3.1 cm
